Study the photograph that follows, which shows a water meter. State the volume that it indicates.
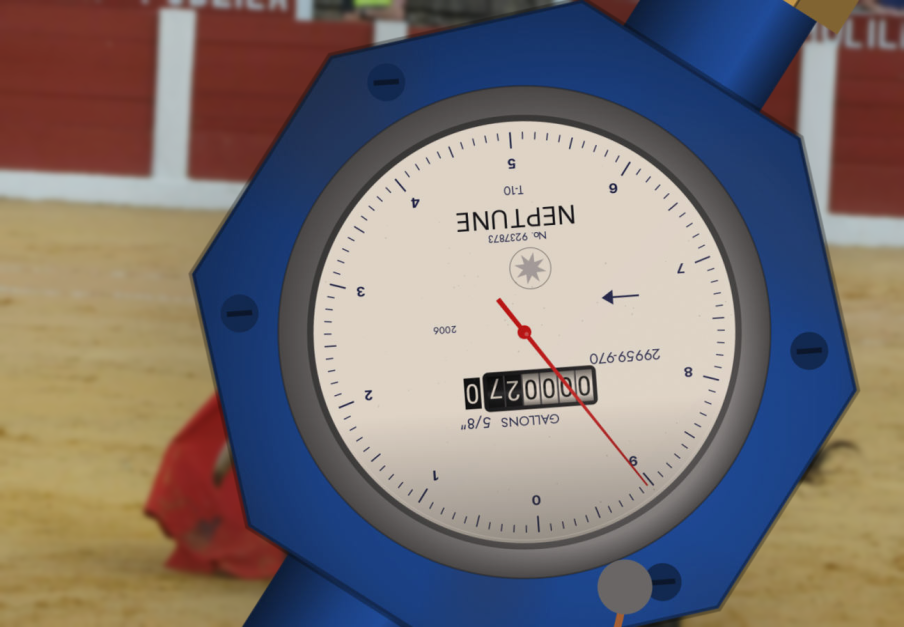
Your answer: 269.0 gal
